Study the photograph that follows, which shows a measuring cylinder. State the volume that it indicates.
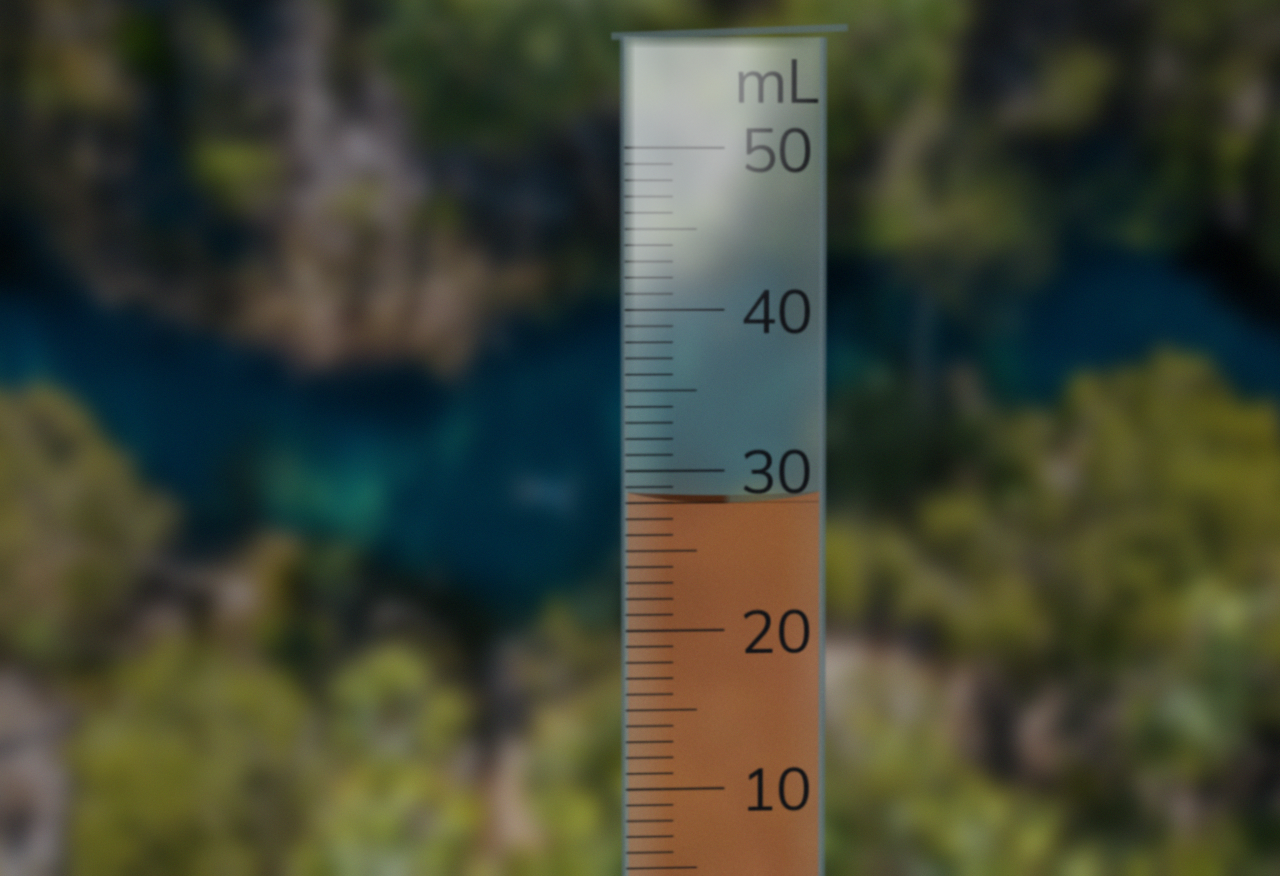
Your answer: 28 mL
